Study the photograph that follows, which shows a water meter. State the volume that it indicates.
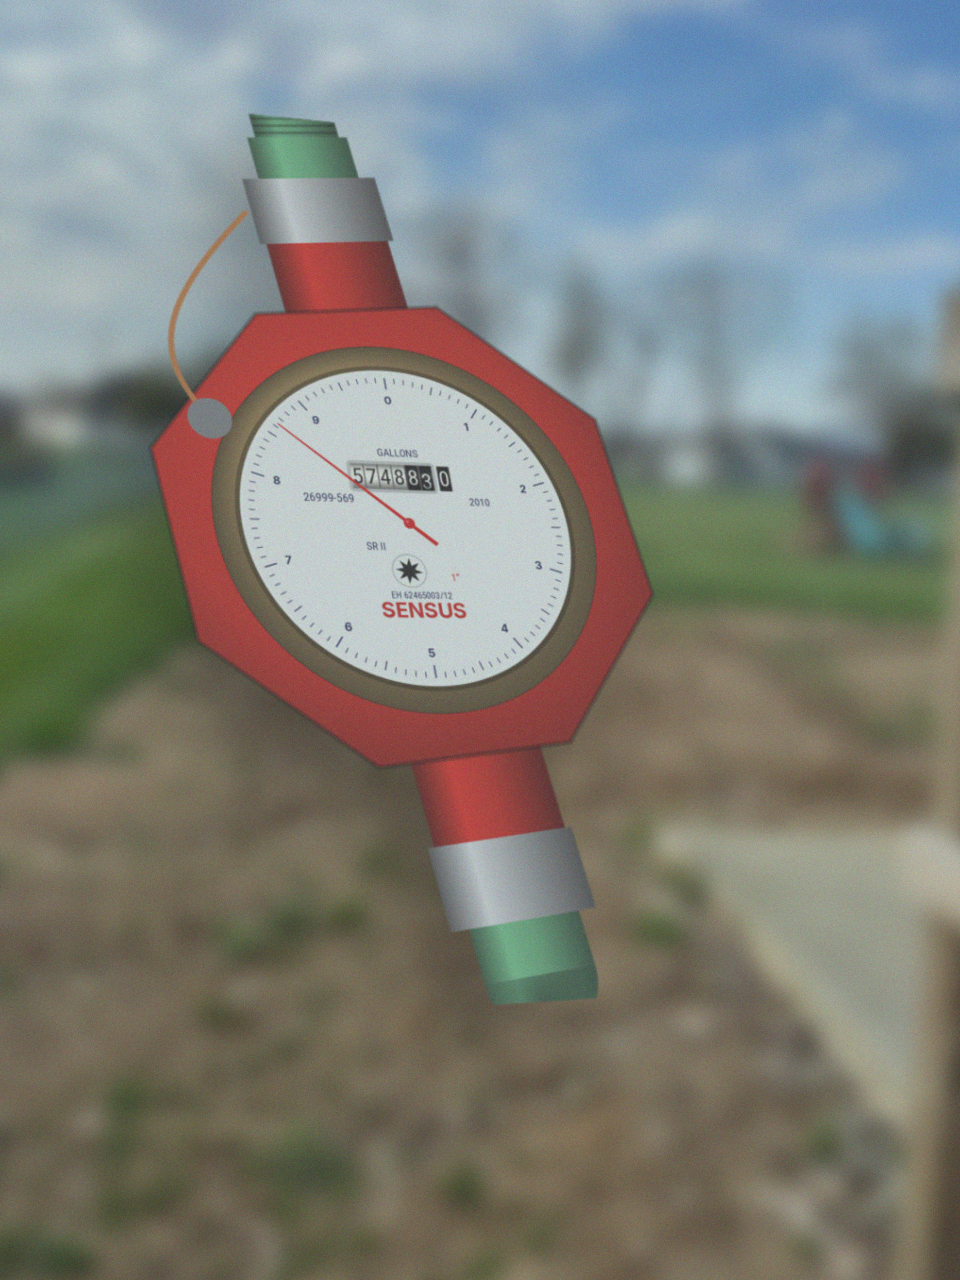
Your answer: 5748828.6 gal
